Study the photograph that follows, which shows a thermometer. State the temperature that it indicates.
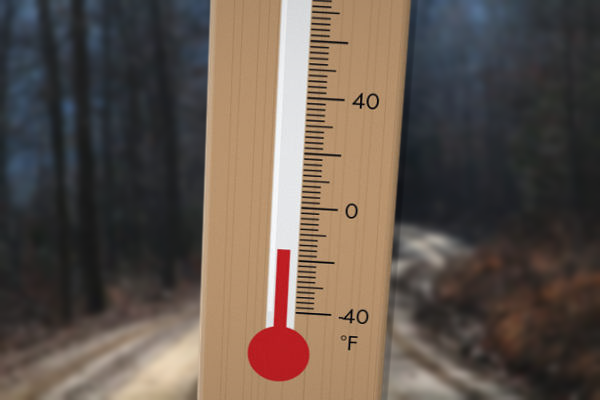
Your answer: -16 °F
